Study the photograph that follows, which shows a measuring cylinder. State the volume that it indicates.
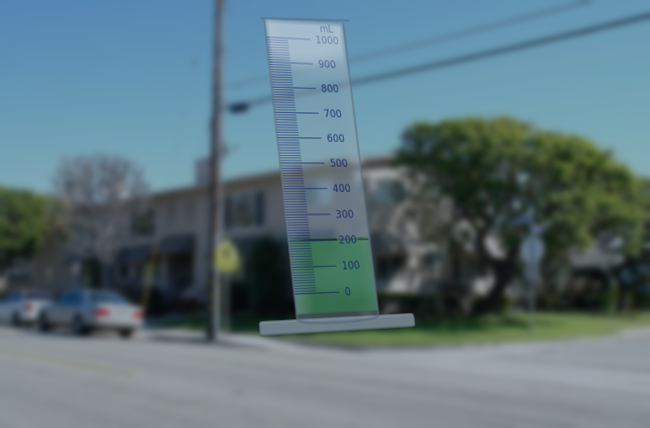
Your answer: 200 mL
